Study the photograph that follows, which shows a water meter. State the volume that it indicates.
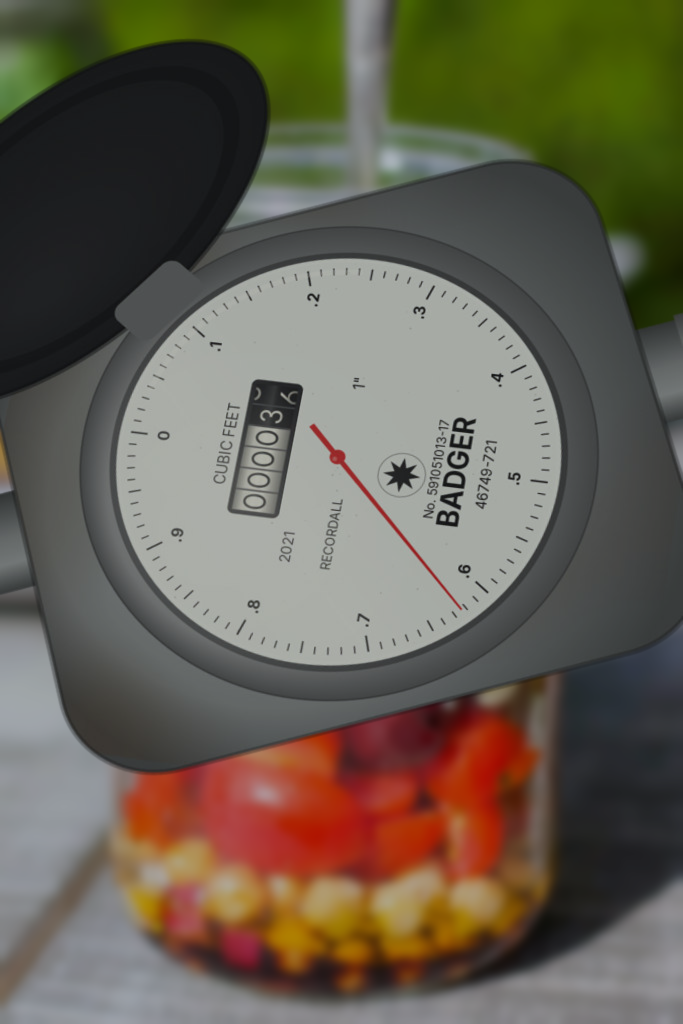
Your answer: 35.62 ft³
